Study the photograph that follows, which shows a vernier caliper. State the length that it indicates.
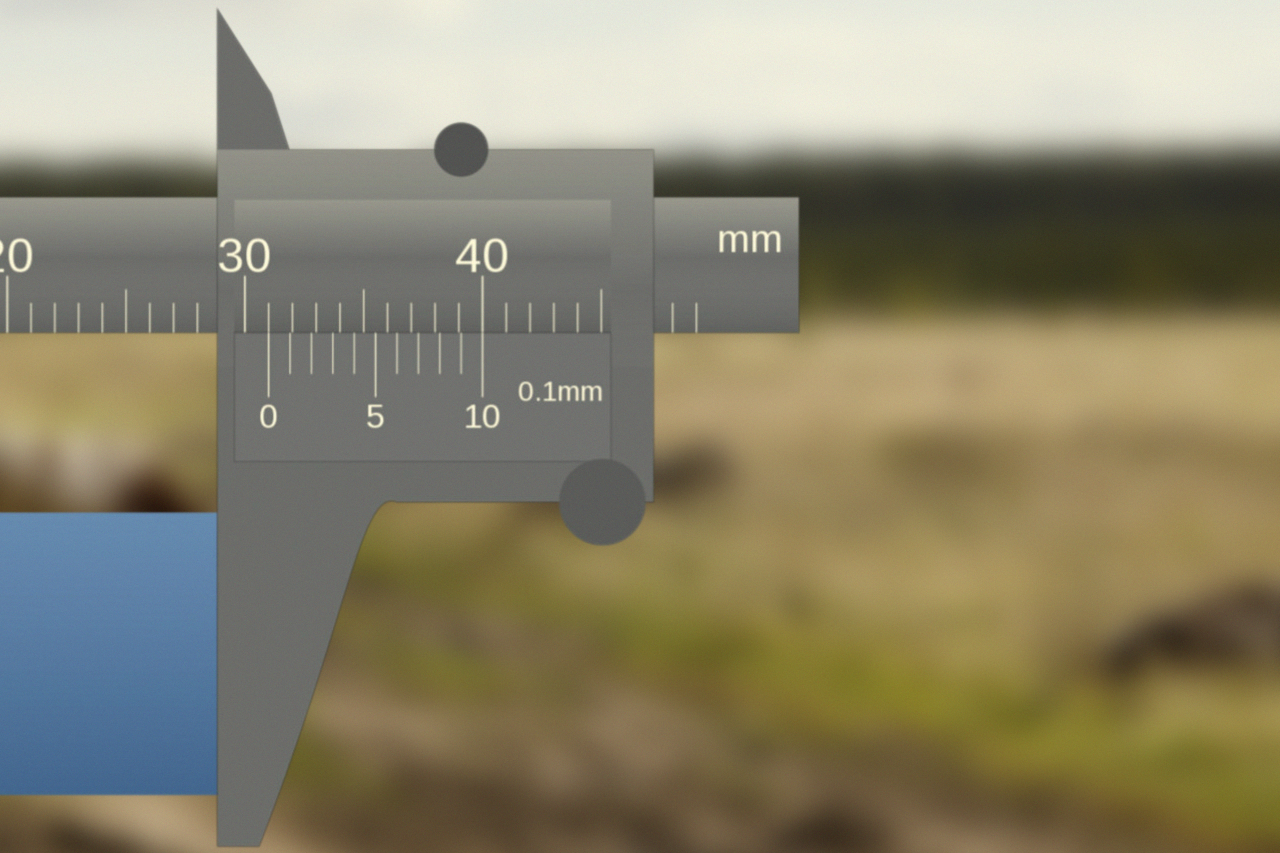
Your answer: 31.0 mm
